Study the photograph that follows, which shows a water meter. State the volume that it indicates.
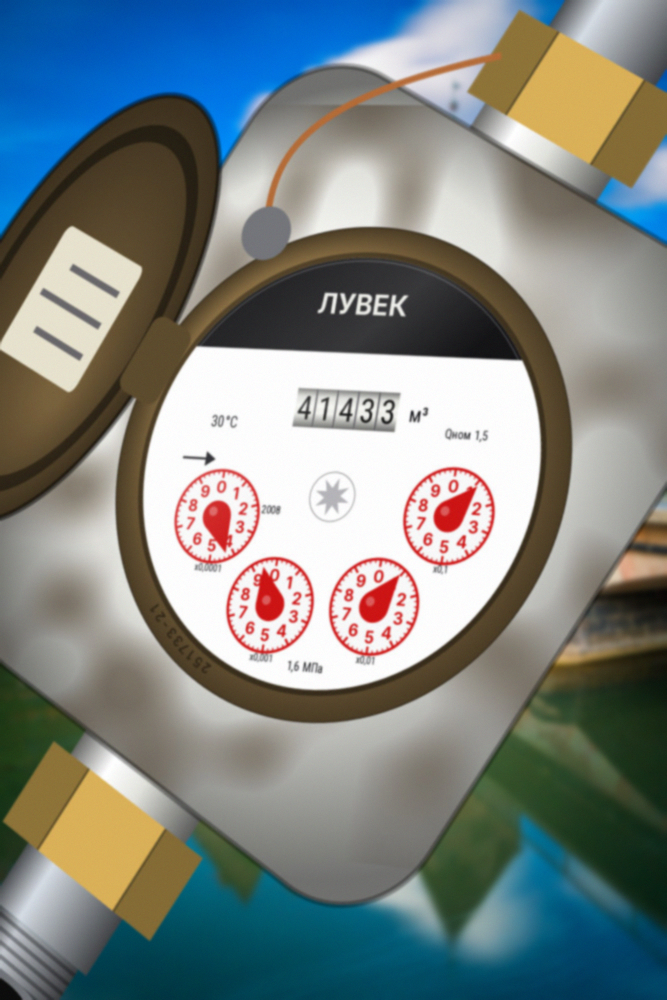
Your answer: 41433.1094 m³
